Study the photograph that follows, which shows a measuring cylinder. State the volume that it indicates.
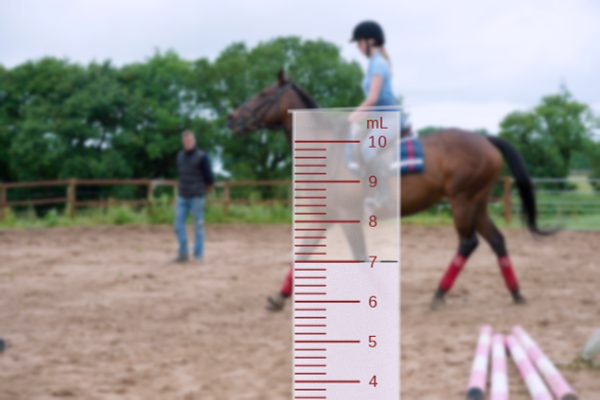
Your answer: 7 mL
